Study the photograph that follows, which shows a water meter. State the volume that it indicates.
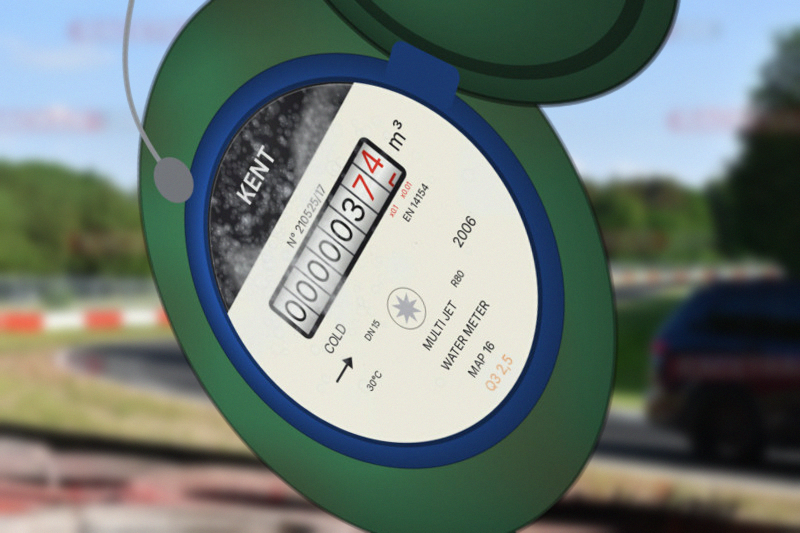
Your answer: 3.74 m³
